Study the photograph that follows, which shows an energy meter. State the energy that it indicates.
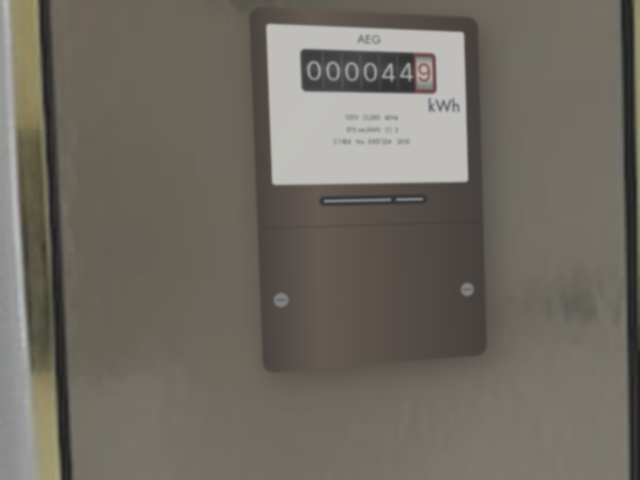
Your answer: 44.9 kWh
